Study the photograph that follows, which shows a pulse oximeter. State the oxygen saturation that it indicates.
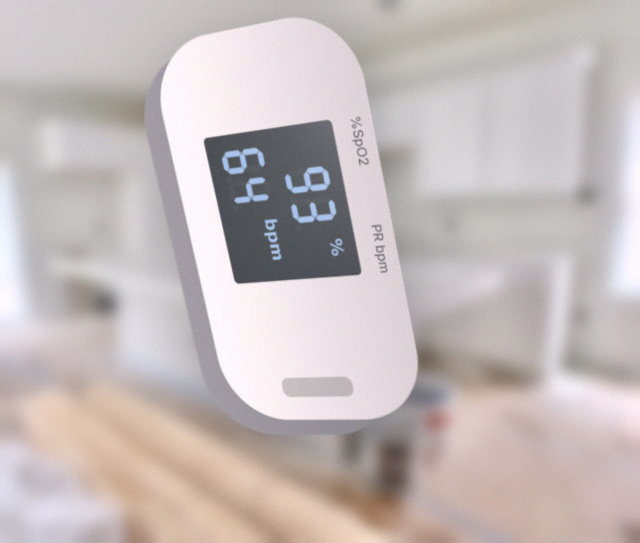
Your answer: 93 %
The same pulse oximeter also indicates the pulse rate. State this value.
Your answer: 64 bpm
